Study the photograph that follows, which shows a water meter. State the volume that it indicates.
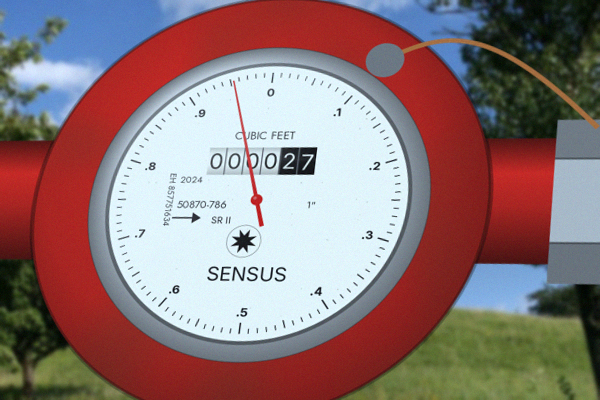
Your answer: 26.95 ft³
